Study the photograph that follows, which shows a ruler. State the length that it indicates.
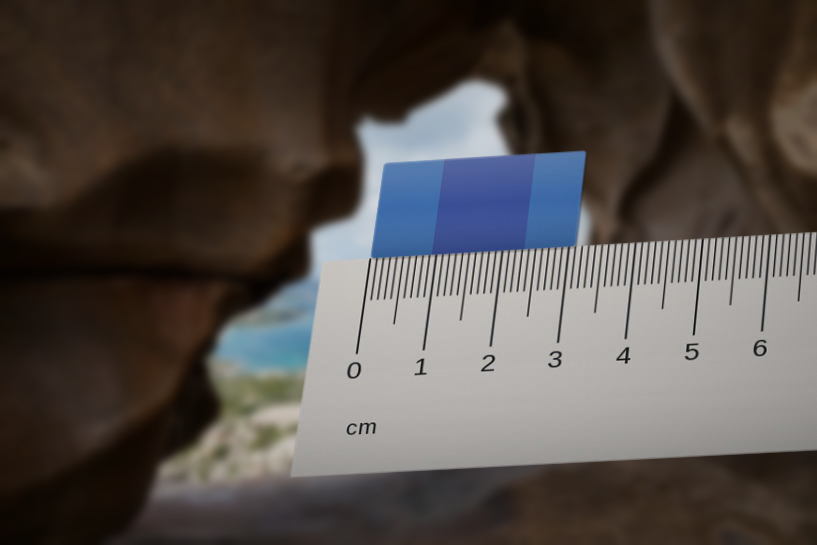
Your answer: 3.1 cm
